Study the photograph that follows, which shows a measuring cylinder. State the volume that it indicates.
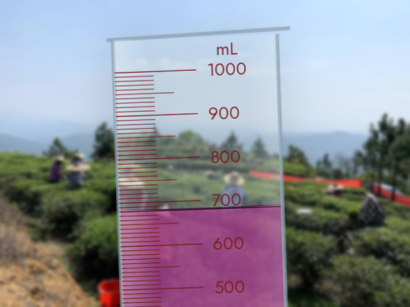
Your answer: 680 mL
